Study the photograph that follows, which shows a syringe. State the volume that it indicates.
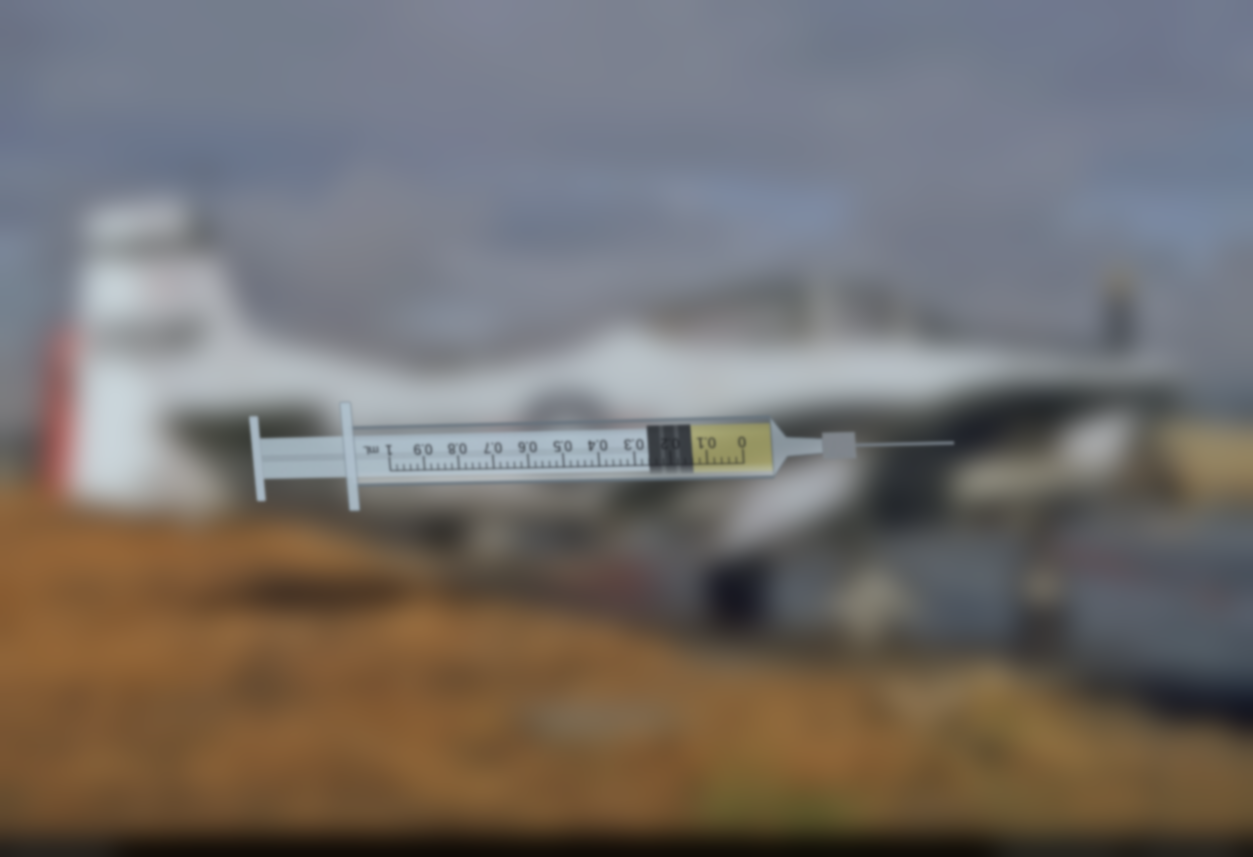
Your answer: 0.14 mL
